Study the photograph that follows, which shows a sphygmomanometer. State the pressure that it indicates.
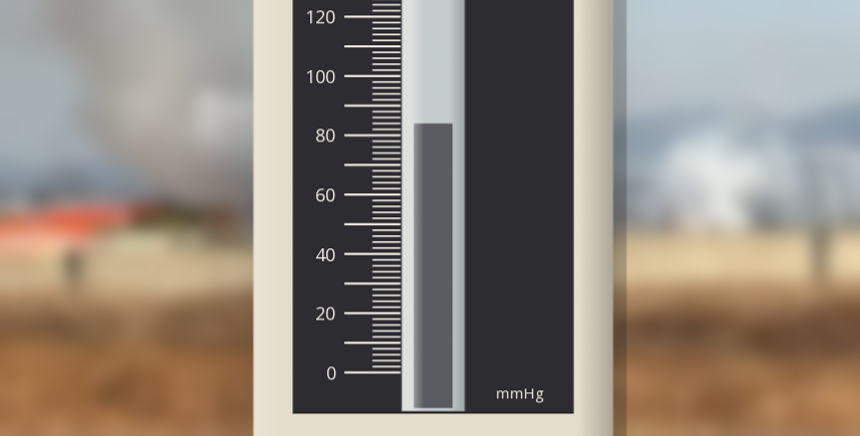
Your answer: 84 mmHg
